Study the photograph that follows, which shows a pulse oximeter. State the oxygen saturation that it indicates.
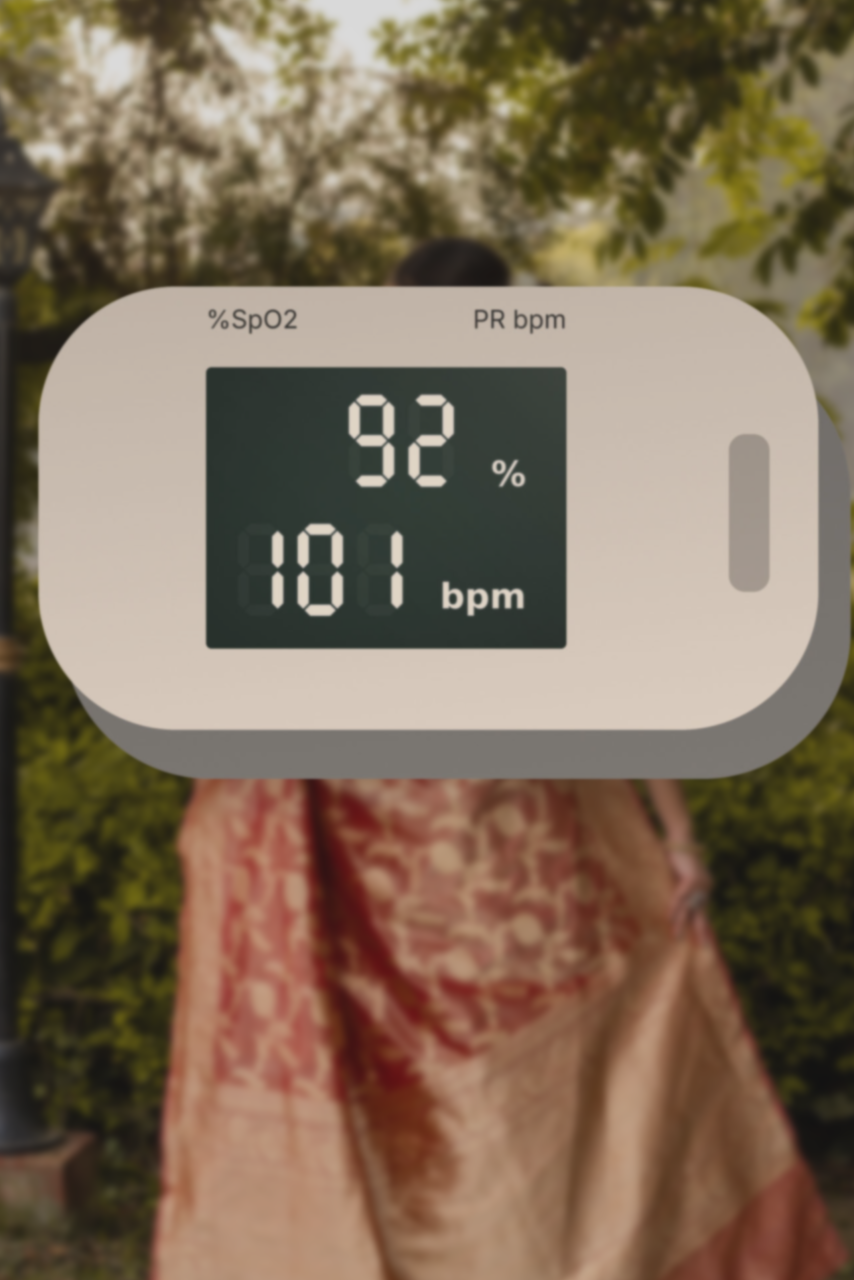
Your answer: 92 %
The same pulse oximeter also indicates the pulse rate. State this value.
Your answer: 101 bpm
